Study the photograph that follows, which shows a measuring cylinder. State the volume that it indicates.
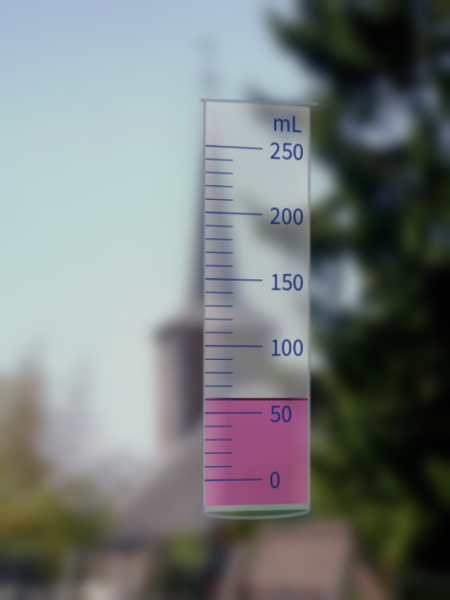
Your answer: 60 mL
